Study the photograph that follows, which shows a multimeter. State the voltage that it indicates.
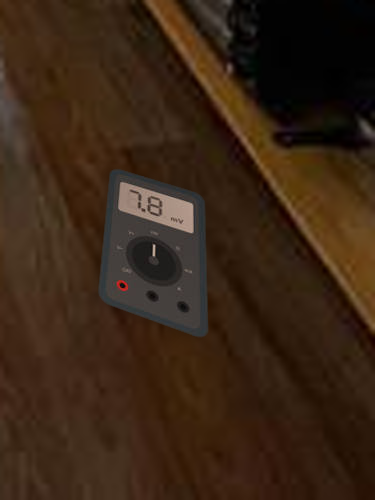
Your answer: 7.8 mV
